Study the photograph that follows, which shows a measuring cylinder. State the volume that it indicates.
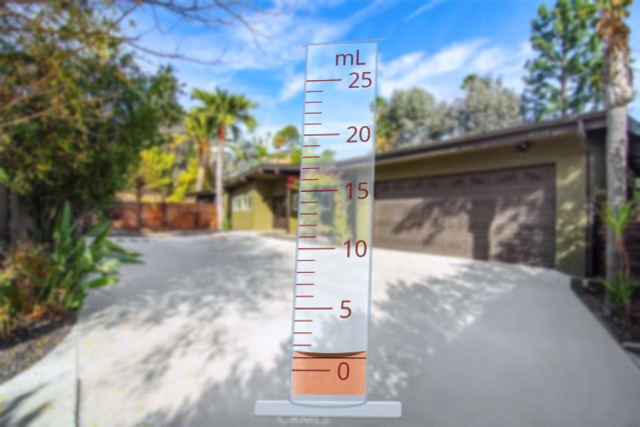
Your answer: 1 mL
